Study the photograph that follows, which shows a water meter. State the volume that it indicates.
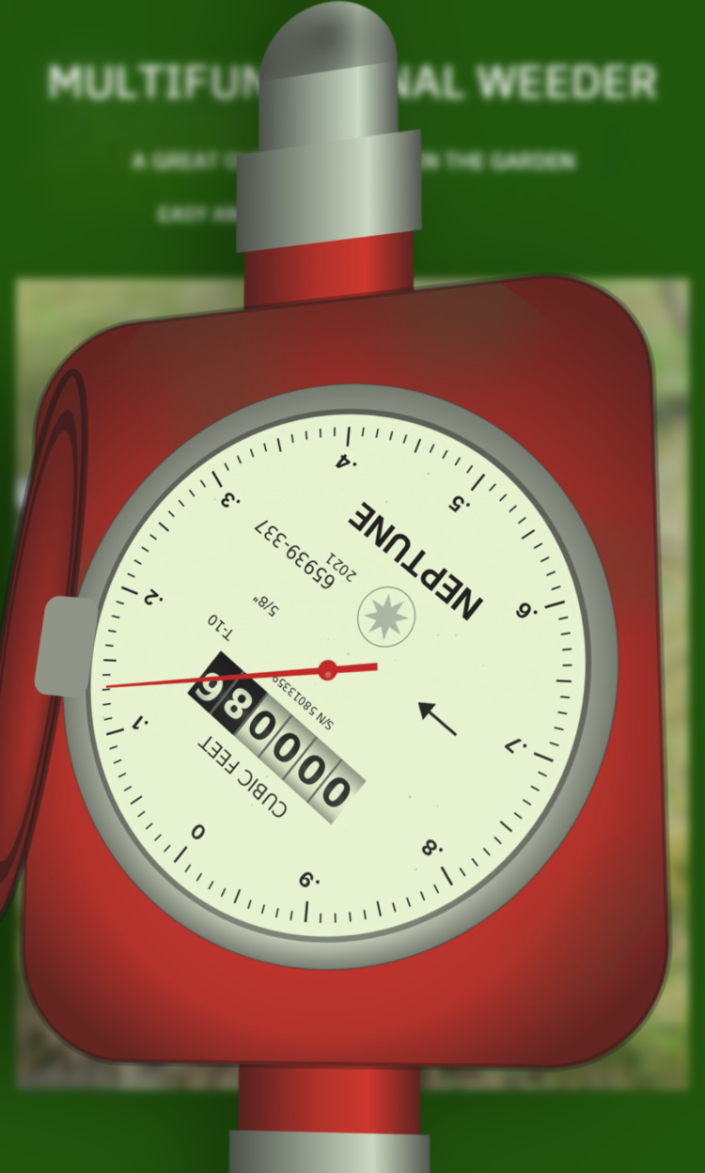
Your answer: 86.13 ft³
